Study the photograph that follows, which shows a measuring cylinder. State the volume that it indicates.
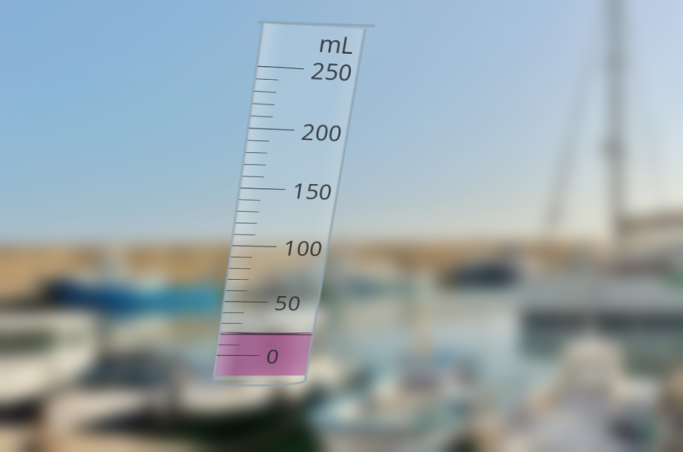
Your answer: 20 mL
